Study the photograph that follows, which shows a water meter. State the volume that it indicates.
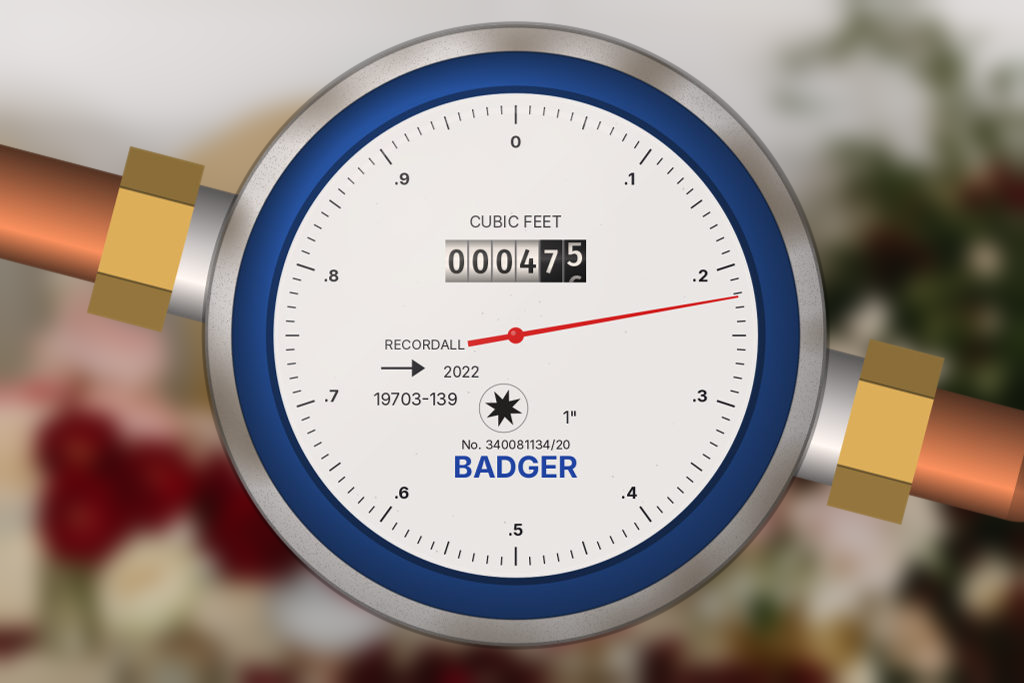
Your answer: 475.22 ft³
